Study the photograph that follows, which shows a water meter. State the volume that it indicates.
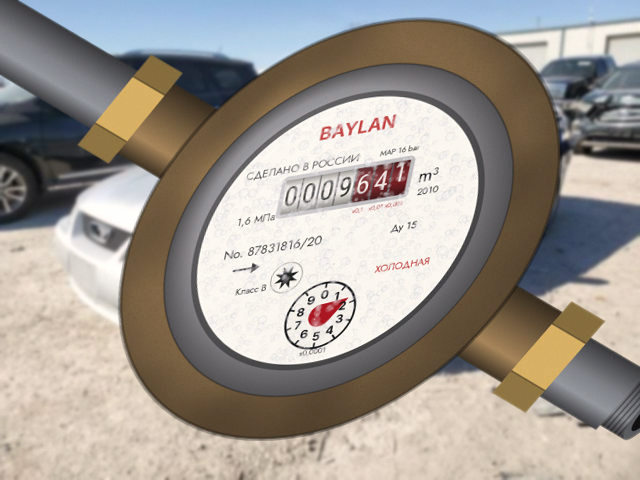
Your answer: 9.6411 m³
